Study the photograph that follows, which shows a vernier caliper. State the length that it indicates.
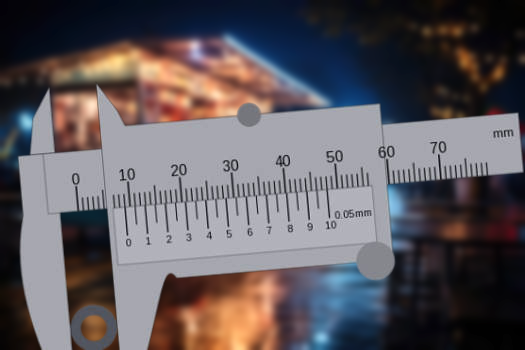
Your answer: 9.0 mm
